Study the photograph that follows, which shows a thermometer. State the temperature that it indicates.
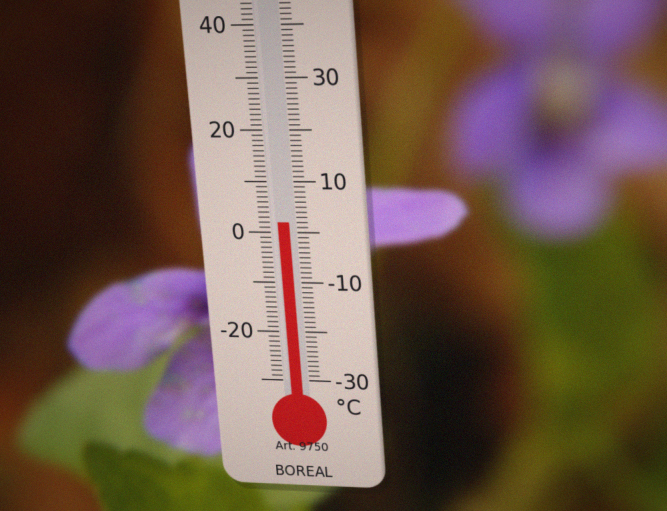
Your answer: 2 °C
